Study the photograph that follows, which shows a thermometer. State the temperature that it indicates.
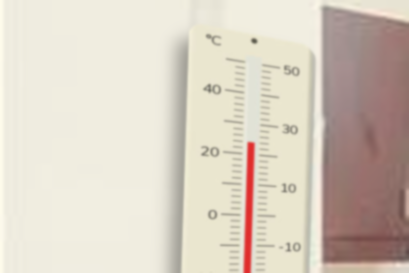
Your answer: 24 °C
